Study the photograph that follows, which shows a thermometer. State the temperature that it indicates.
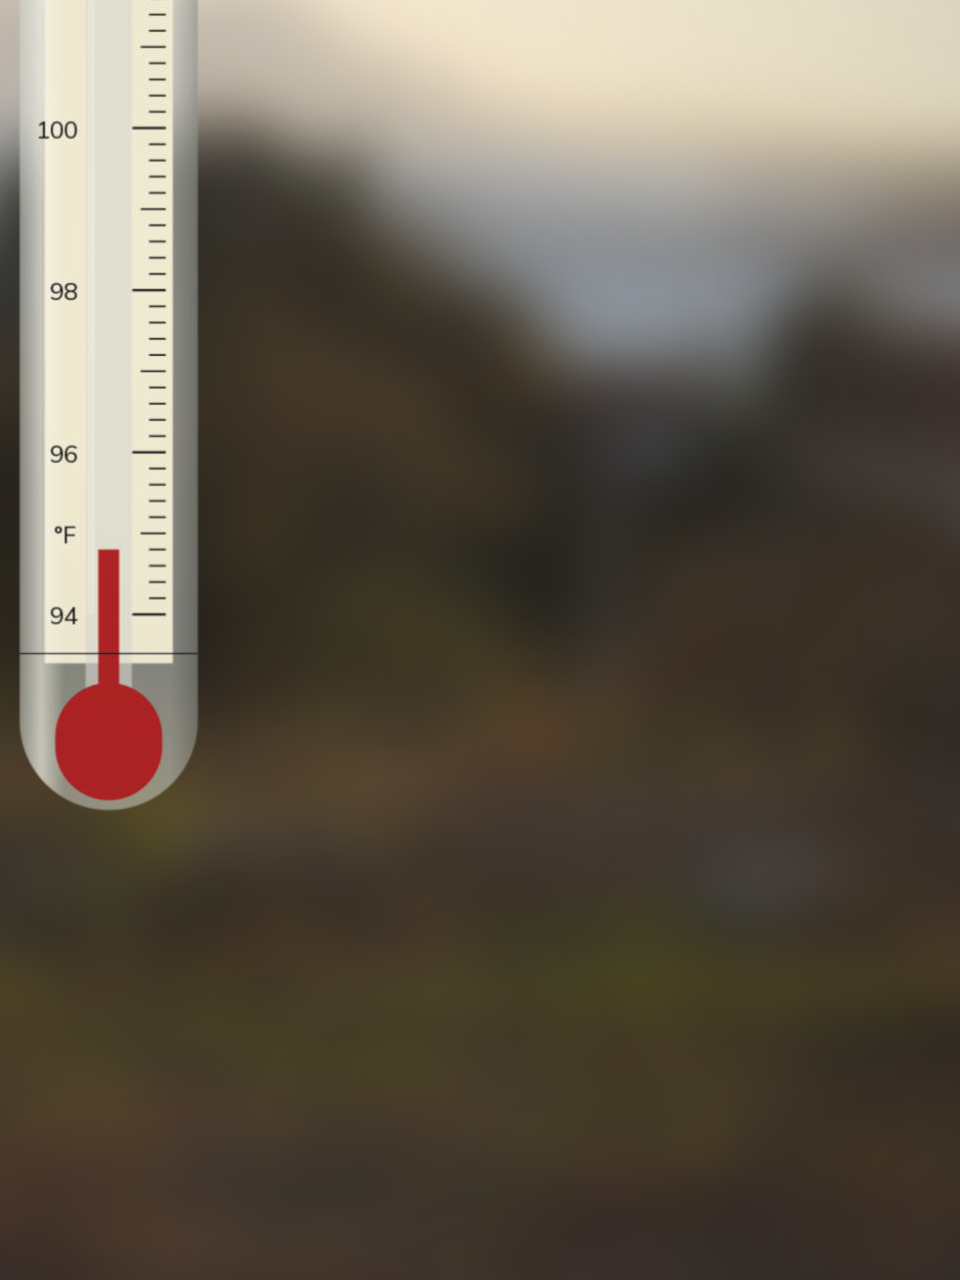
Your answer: 94.8 °F
